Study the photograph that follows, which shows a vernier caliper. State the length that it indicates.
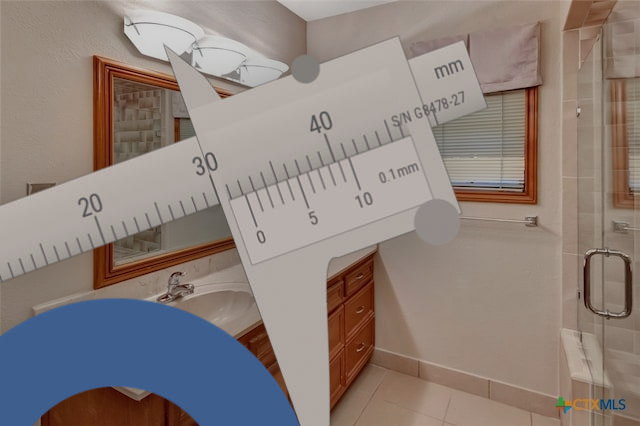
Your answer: 32.2 mm
